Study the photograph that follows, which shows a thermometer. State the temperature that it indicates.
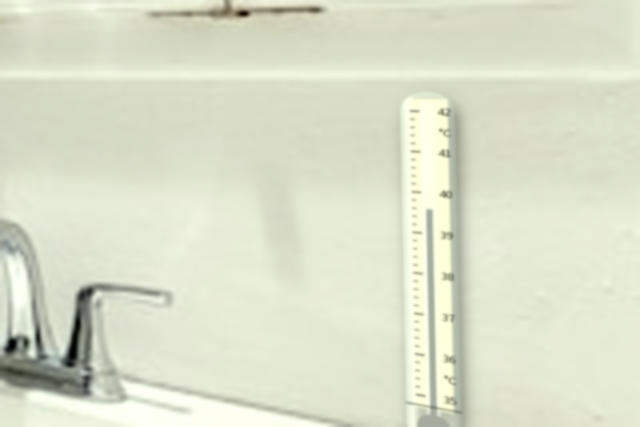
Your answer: 39.6 °C
